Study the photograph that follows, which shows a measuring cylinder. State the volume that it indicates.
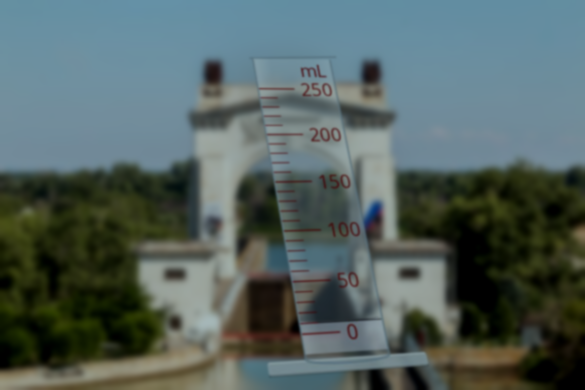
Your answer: 10 mL
